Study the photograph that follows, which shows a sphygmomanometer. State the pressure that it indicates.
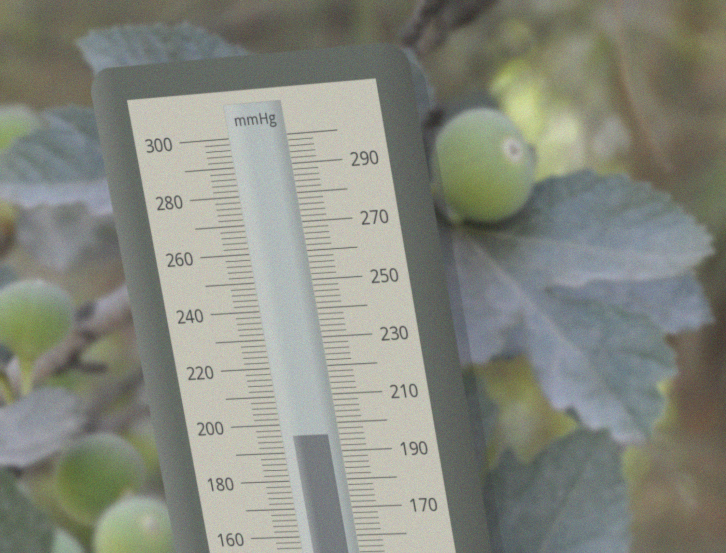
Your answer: 196 mmHg
